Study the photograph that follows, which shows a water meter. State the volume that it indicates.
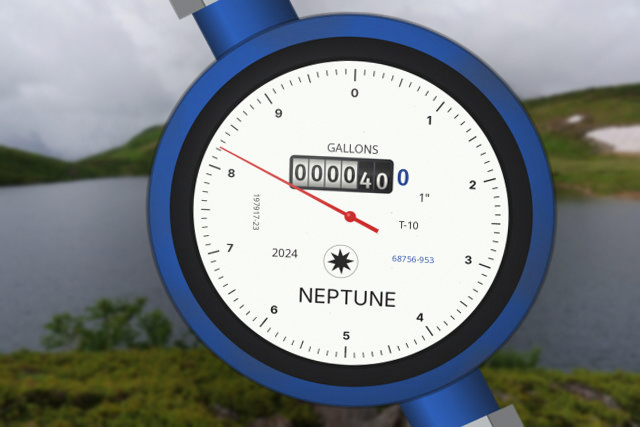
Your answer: 398.2 gal
